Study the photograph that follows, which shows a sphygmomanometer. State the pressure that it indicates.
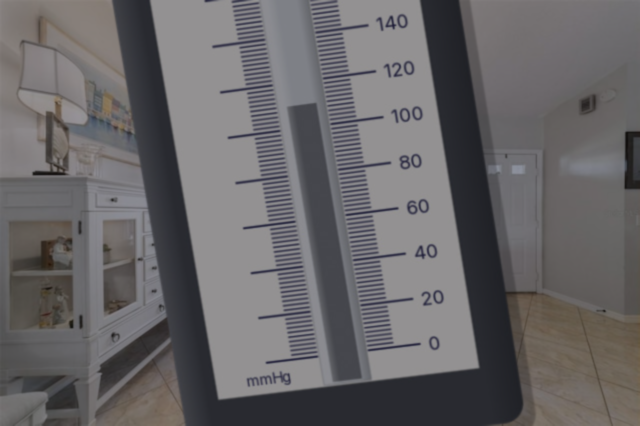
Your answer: 110 mmHg
